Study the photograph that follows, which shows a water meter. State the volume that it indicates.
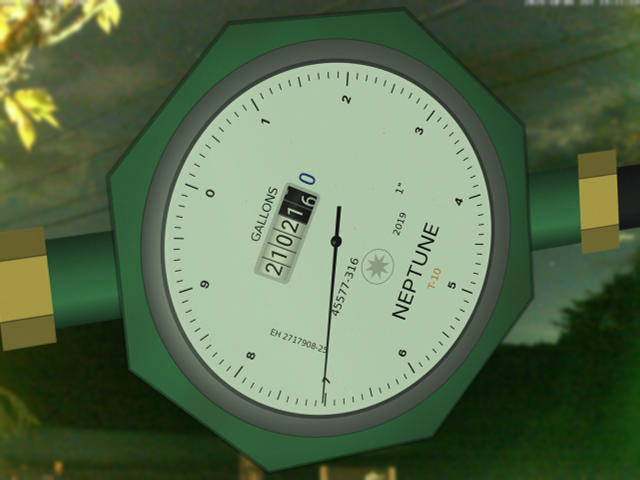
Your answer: 2102157.0 gal
